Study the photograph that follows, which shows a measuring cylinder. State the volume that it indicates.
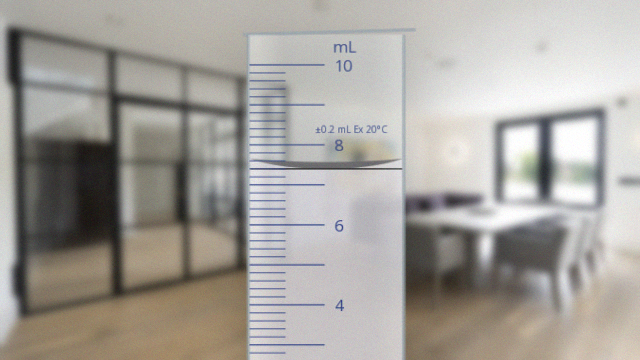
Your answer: 7.4 mL
